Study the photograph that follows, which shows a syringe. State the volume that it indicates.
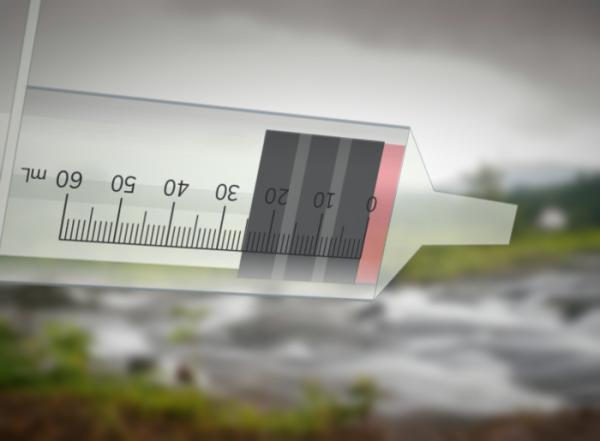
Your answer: 0 mL
